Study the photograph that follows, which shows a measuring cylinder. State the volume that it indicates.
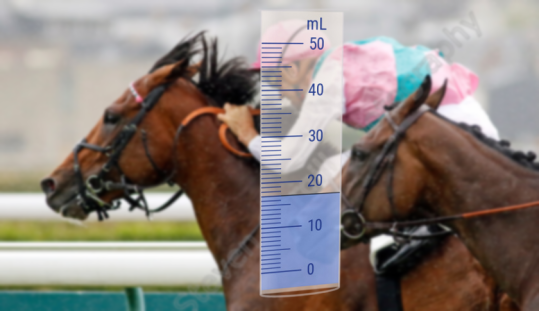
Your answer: 17 mL
